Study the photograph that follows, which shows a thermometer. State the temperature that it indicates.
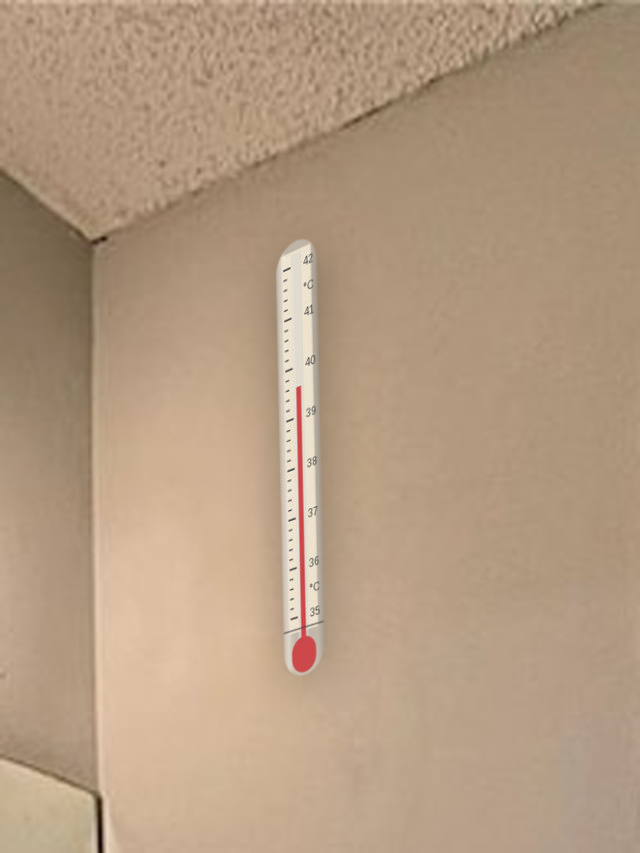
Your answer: 39.6 °C
